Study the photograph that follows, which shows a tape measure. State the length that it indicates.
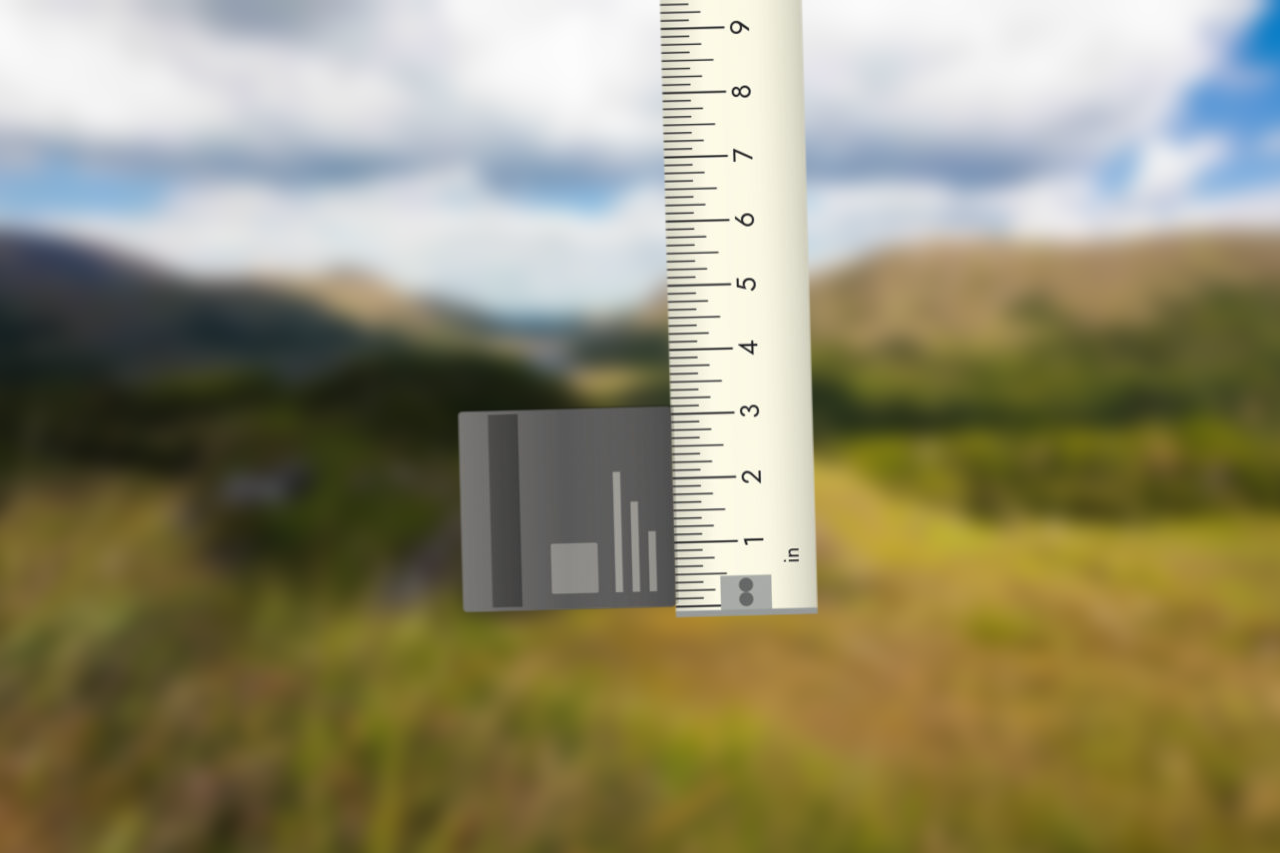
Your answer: 3.125 in
